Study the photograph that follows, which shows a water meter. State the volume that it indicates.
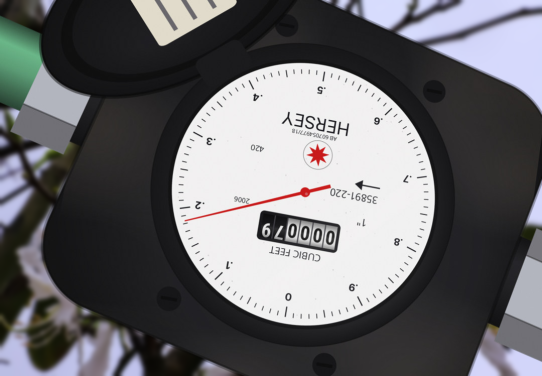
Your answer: 79.18 ft³
